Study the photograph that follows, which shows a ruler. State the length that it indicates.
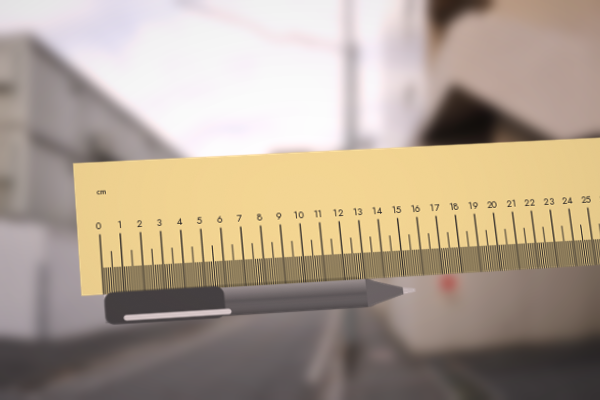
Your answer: 15.5 cm
